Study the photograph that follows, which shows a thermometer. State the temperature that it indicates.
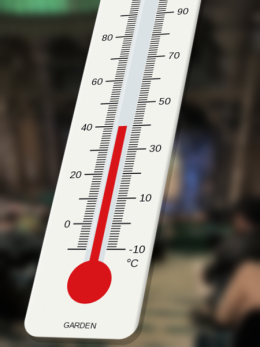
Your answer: 40 °C
